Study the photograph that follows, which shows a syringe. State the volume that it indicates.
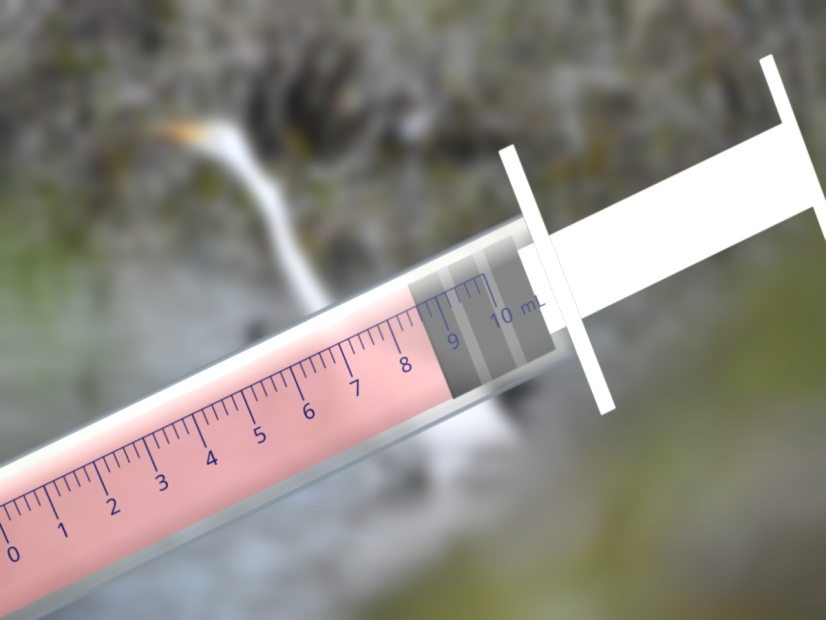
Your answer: 8.6 mL
